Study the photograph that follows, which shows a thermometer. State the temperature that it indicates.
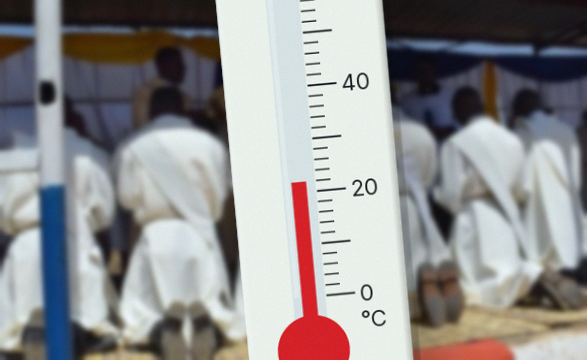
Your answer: 22 °C
